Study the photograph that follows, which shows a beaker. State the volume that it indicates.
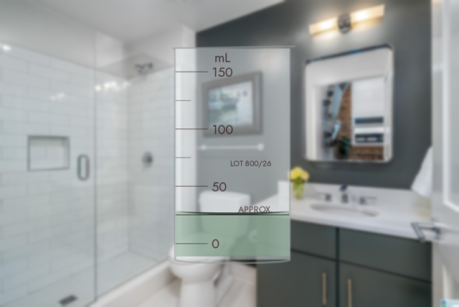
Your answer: 25 mL
